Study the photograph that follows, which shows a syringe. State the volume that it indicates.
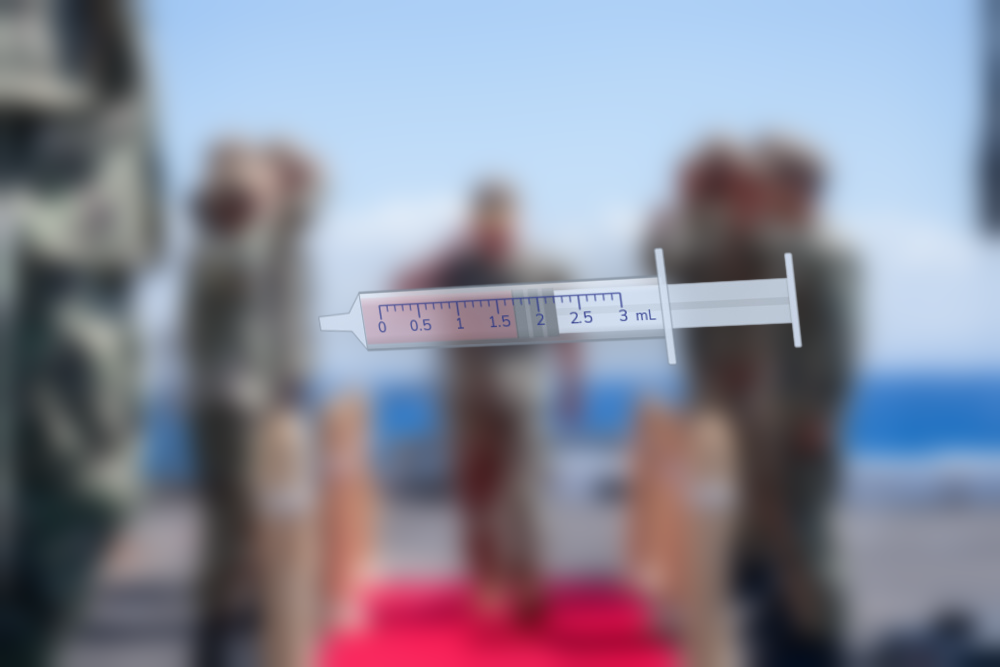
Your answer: 1.7 mL
